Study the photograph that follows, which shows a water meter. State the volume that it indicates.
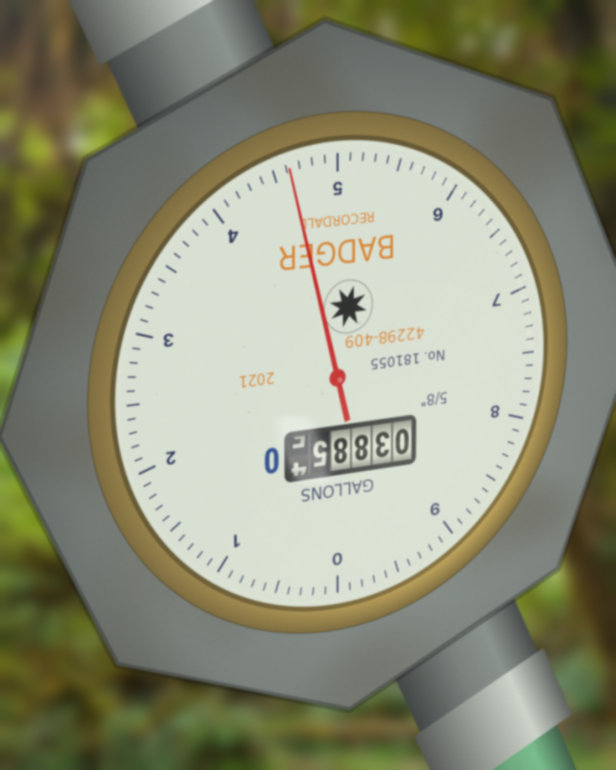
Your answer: 388544.6 gal
